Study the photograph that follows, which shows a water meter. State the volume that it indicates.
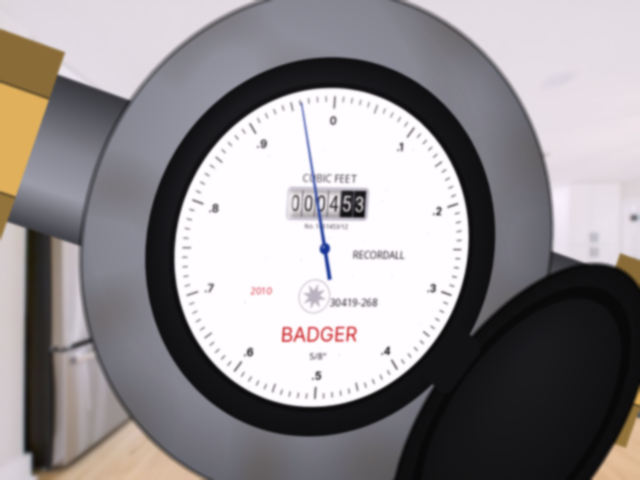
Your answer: 452.96 ft³
